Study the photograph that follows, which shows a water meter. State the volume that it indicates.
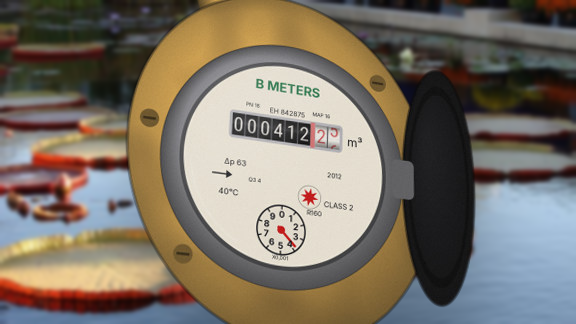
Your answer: 412.253 m³
